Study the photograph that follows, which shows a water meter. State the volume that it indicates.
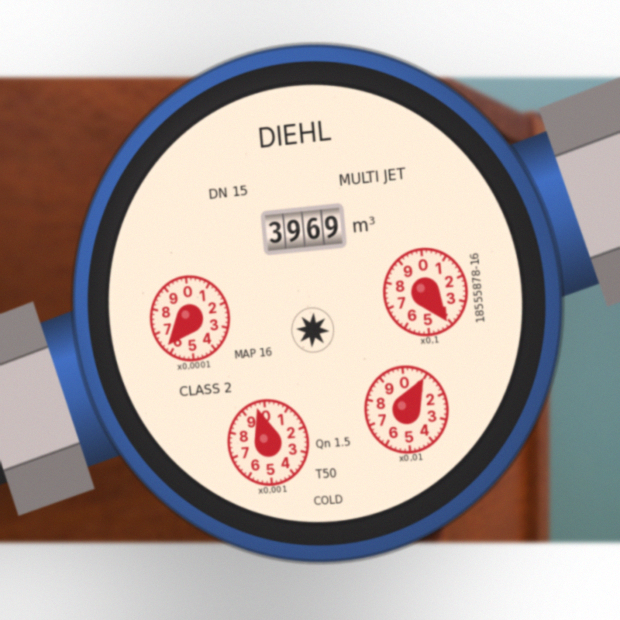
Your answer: 3969.4096 m³
